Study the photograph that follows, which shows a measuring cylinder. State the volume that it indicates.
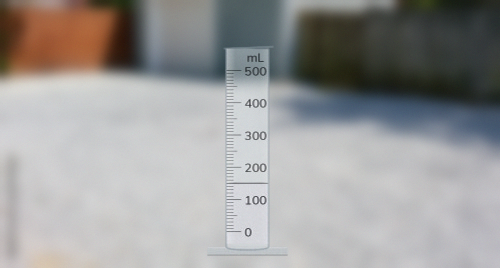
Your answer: 150 mL
